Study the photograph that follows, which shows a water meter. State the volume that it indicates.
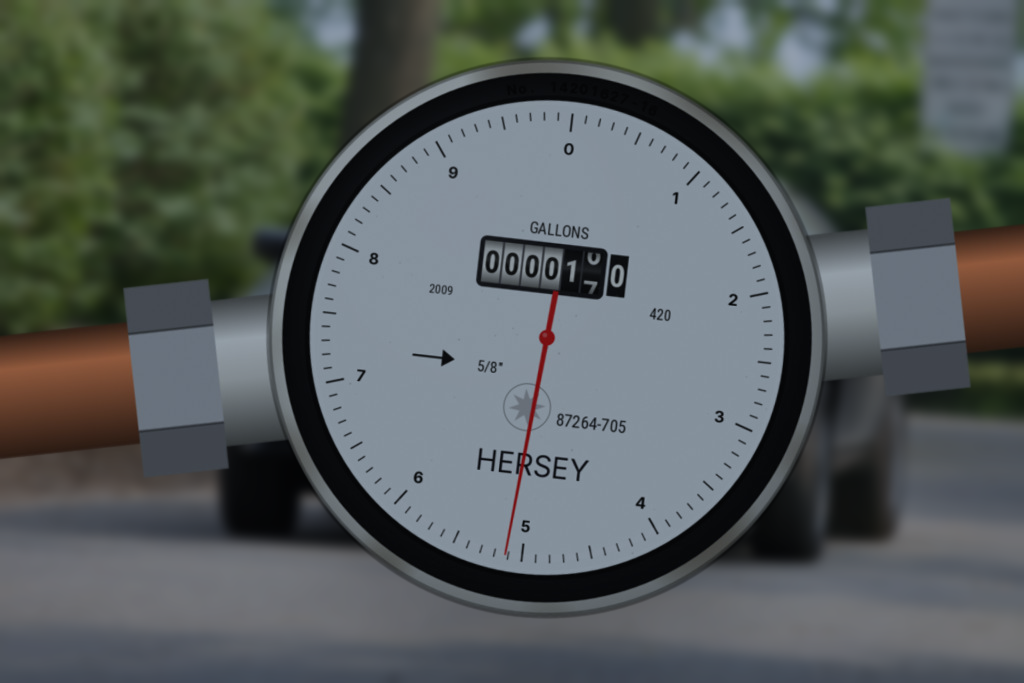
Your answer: 165.1 gal
